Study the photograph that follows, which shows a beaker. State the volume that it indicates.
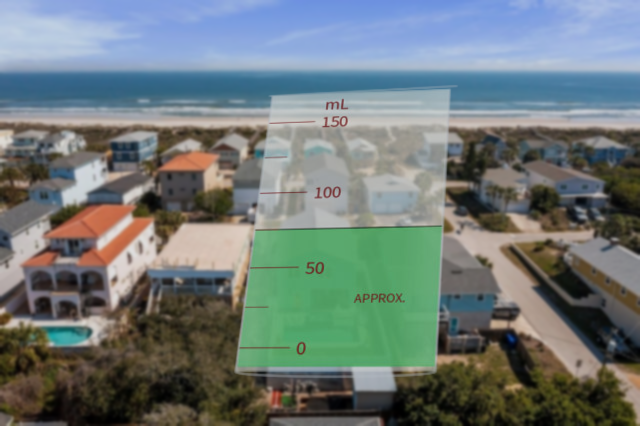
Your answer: 75 mL
